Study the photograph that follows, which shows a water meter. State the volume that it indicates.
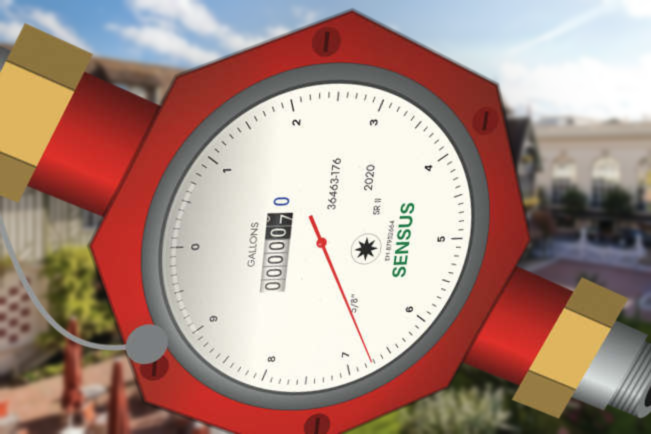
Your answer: 66.7 gal
